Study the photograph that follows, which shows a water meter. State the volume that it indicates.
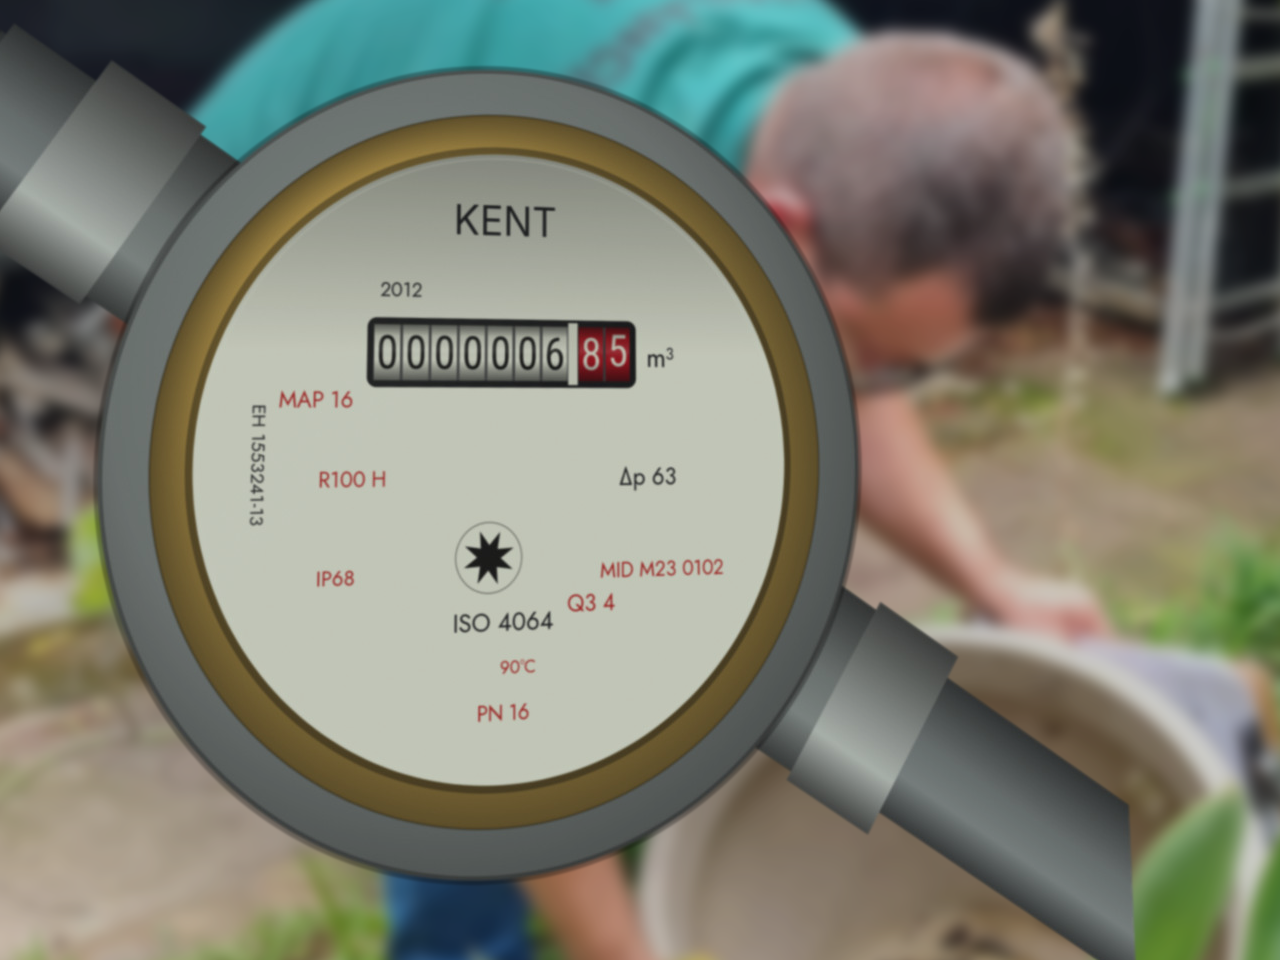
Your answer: 6.85 m³
